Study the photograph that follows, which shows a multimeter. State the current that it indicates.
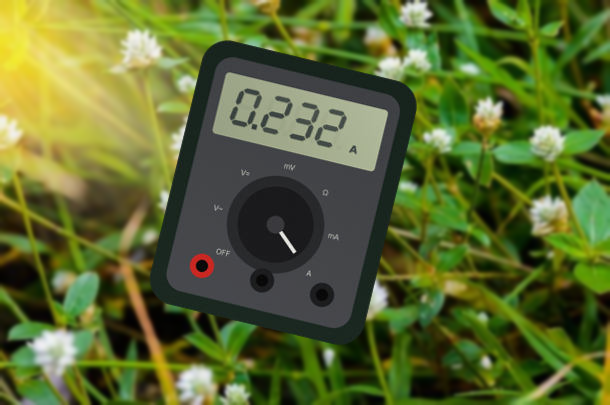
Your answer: 0.232 A
